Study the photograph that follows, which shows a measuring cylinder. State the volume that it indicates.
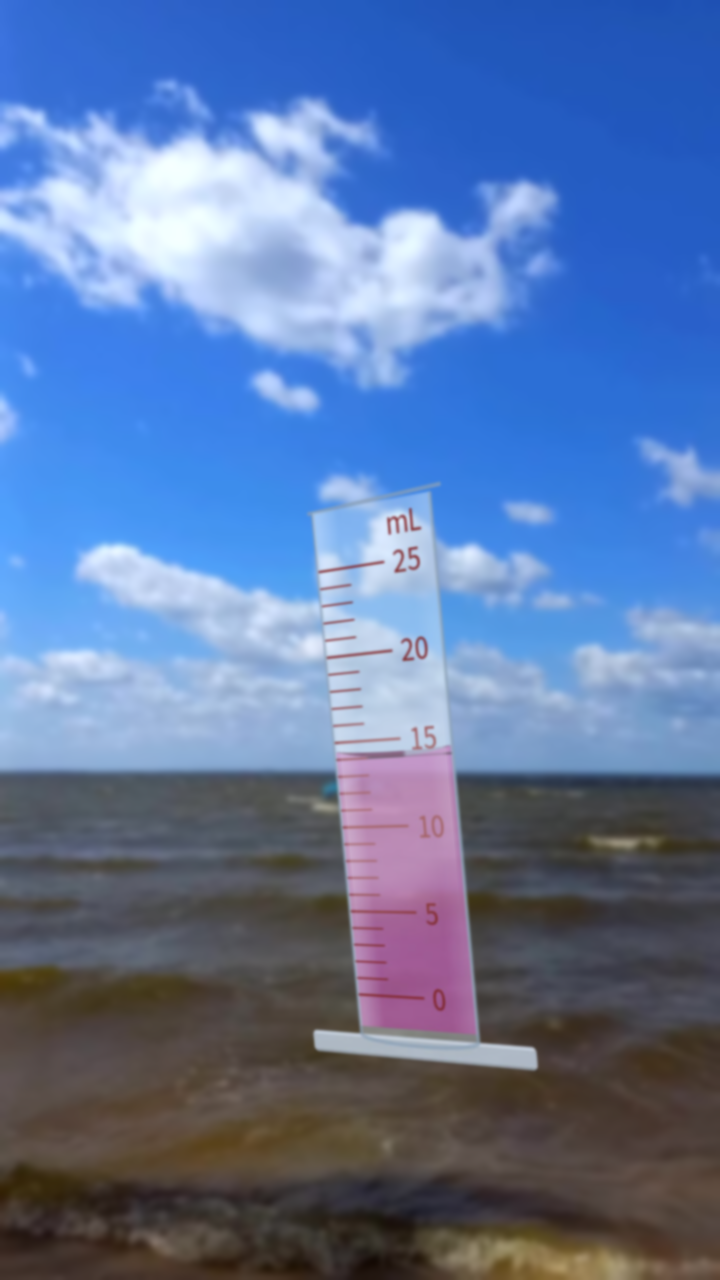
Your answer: 14 mL
